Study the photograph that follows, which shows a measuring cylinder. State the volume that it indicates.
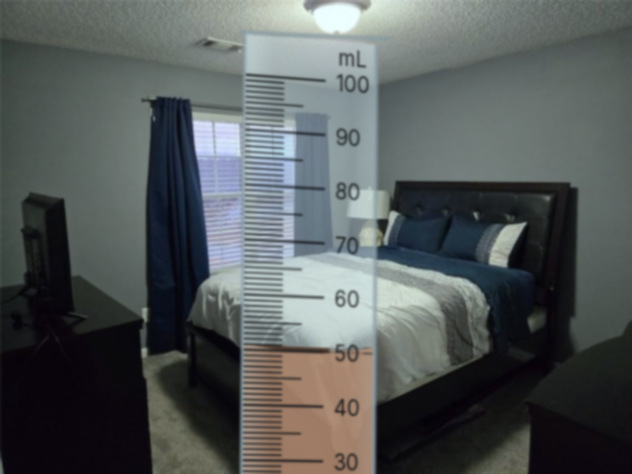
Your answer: 50 mL
